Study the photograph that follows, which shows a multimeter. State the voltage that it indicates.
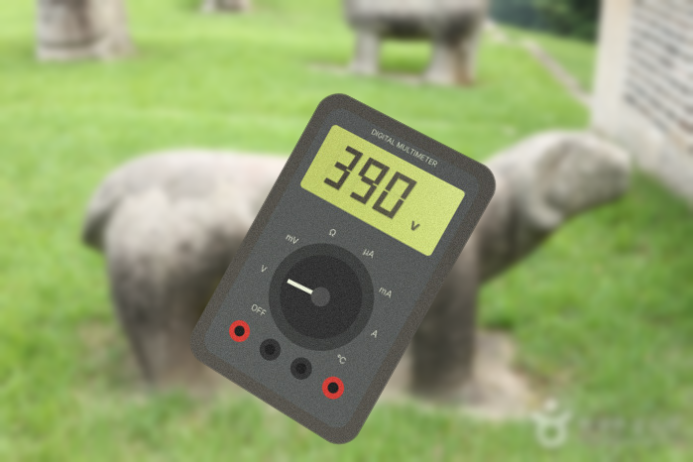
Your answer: 390 V
